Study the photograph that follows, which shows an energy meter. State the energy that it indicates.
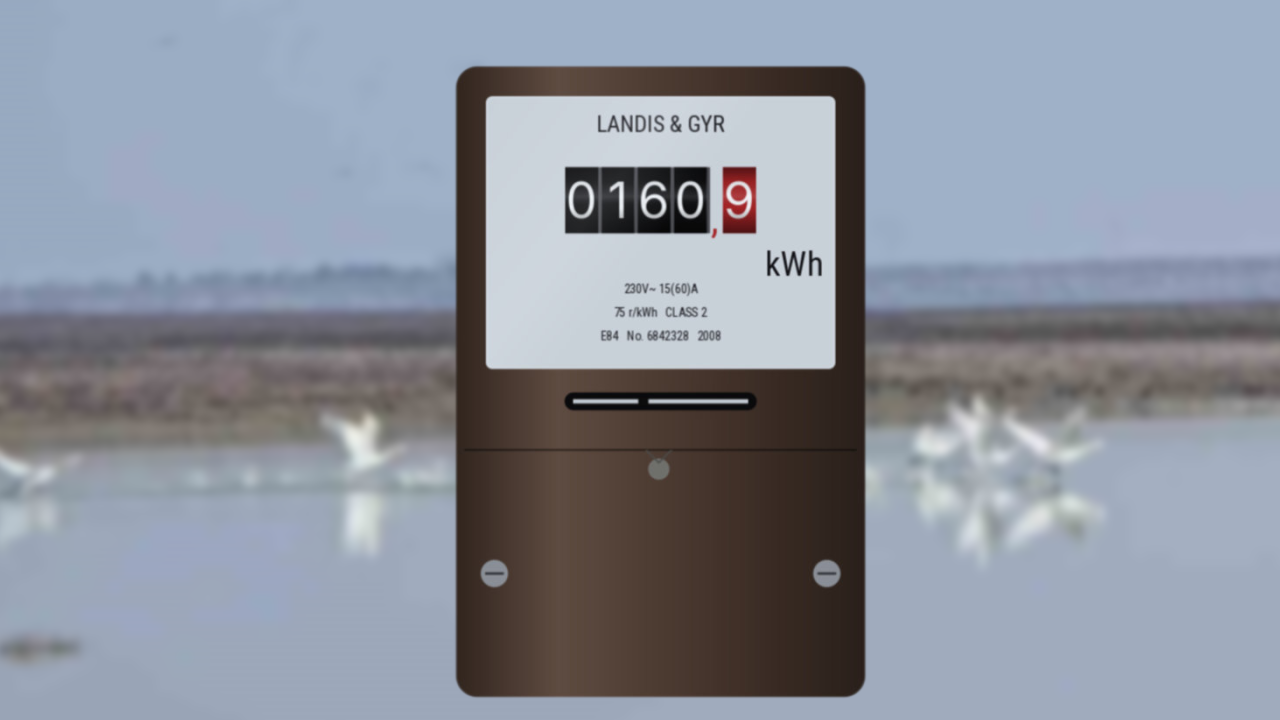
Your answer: 160.9 kWh
